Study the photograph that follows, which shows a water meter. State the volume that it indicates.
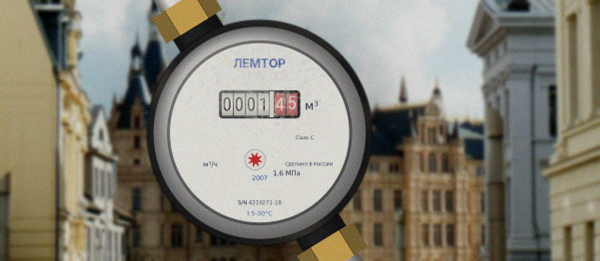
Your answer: 1.45 m³
